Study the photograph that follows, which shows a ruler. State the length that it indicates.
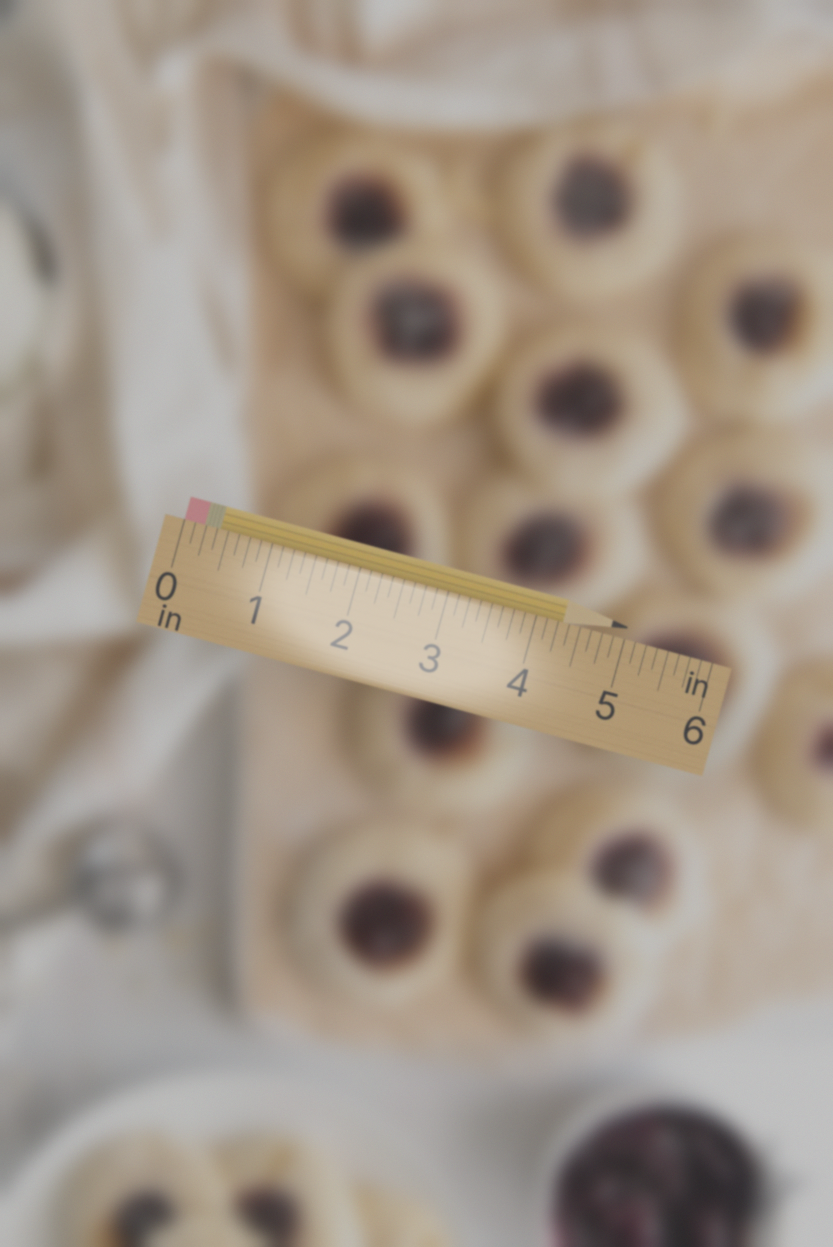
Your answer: 5 in
